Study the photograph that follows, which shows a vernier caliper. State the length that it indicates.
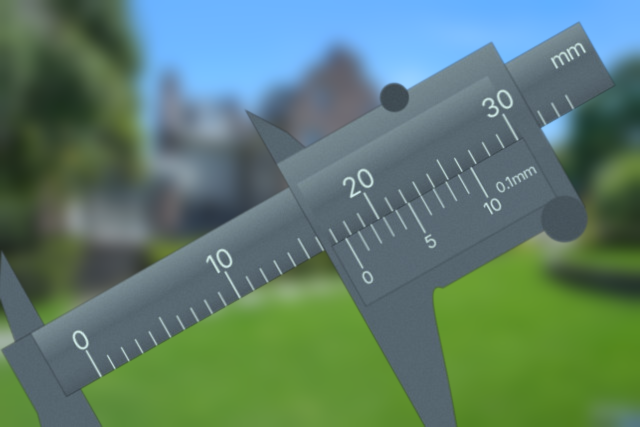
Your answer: 17.6 mm
